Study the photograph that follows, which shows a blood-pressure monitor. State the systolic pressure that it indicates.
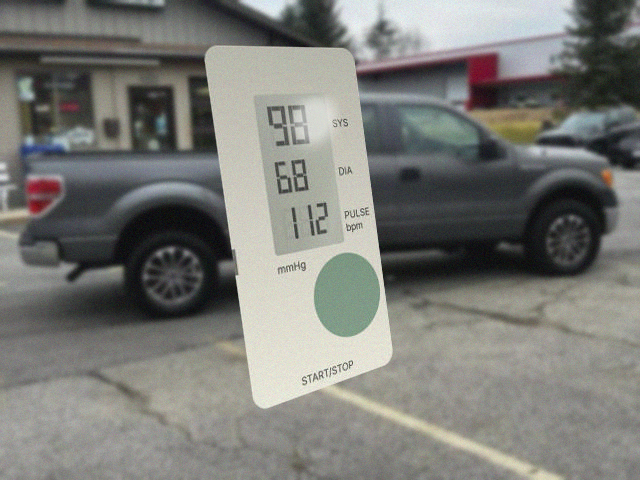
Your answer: 98 mmHg
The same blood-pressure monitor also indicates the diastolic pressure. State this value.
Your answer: 68 mmHg
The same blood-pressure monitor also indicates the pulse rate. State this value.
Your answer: 112 bpm
